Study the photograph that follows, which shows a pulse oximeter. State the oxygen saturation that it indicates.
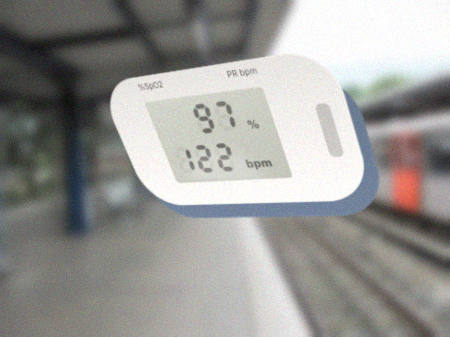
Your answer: 97 %
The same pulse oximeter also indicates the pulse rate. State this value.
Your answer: 122 bpm
